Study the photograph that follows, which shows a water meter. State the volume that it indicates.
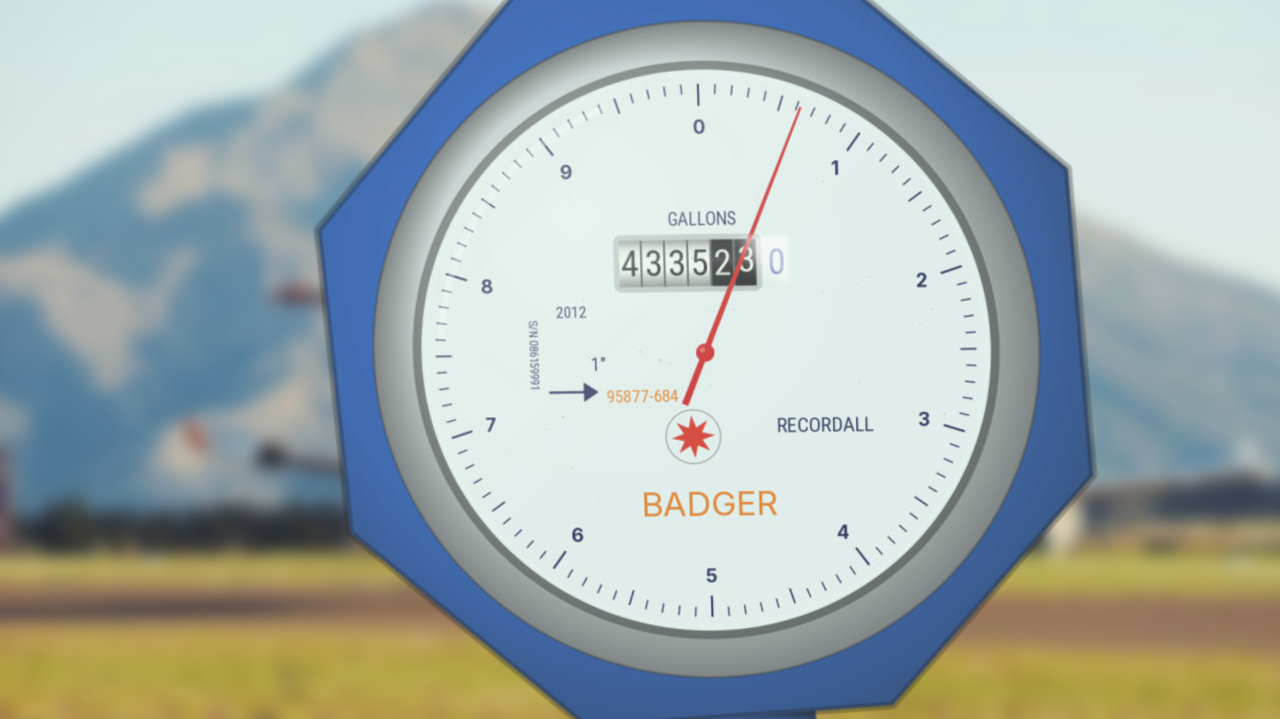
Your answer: 4335230.6 gal
